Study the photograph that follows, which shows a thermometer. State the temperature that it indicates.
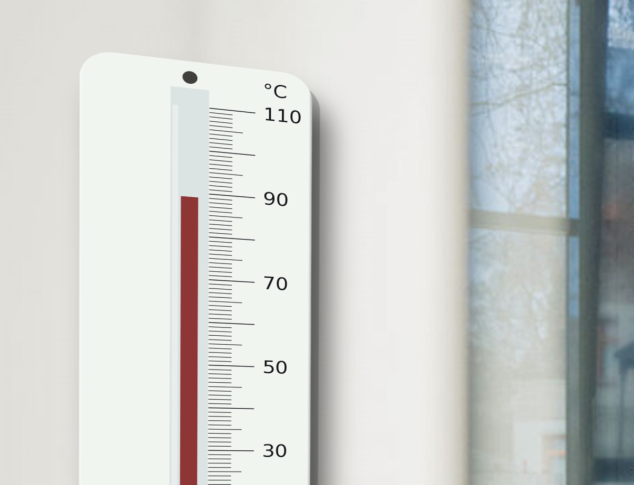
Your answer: 89 °C
